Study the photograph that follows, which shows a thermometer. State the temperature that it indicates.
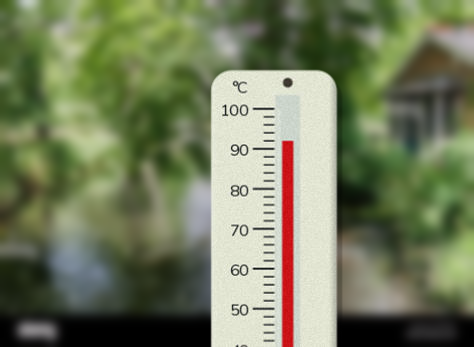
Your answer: 92 °C
